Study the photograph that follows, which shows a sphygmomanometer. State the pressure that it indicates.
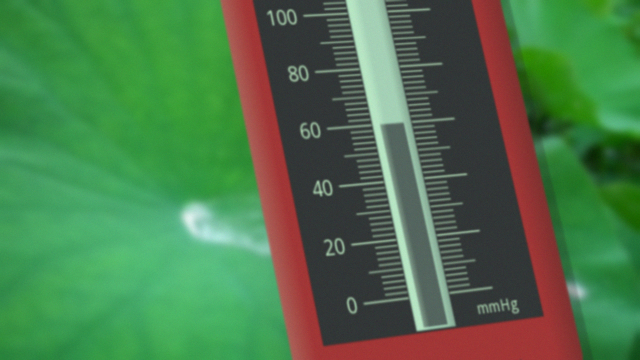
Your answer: 60 mmHg
